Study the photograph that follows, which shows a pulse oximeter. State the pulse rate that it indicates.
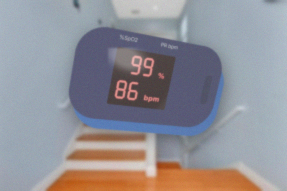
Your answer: 86 bpm
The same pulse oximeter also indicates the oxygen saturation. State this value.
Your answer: 99 %
